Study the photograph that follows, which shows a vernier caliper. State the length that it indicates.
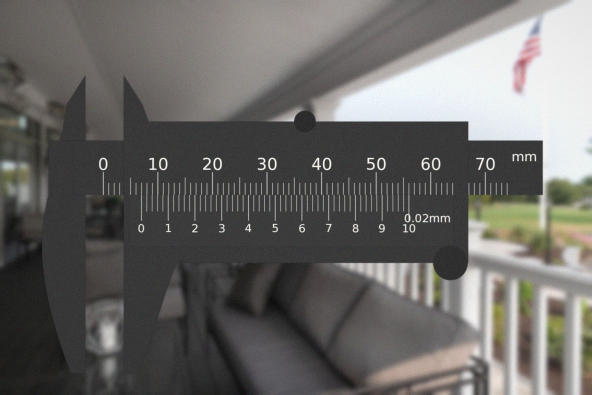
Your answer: 7.0 mm
